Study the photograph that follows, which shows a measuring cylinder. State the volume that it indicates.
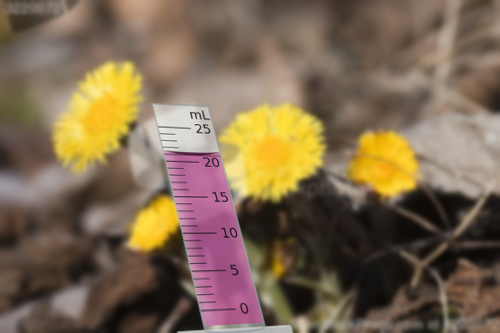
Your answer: 21 mL
